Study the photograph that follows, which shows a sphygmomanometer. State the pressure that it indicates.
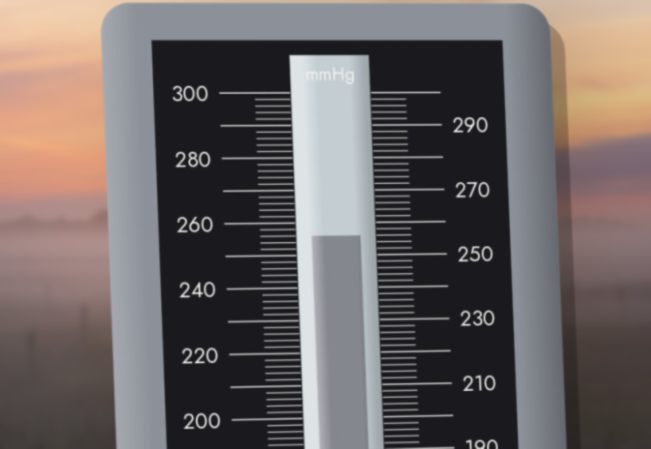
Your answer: 256 mmHg
